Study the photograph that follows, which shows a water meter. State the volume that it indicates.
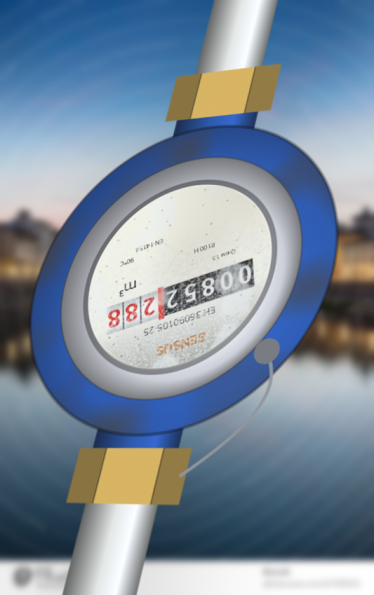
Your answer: 852.288 m³
